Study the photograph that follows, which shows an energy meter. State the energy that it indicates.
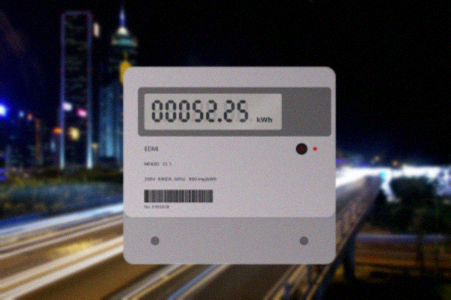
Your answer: 52.25 kWh
